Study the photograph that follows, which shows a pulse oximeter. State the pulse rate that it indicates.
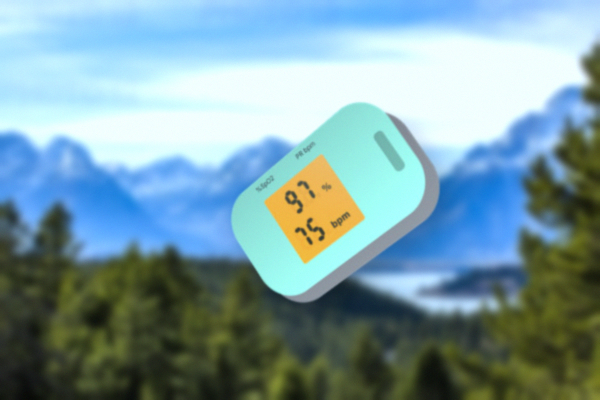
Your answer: 75 bpm
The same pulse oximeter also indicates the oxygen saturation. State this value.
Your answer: 97 %
